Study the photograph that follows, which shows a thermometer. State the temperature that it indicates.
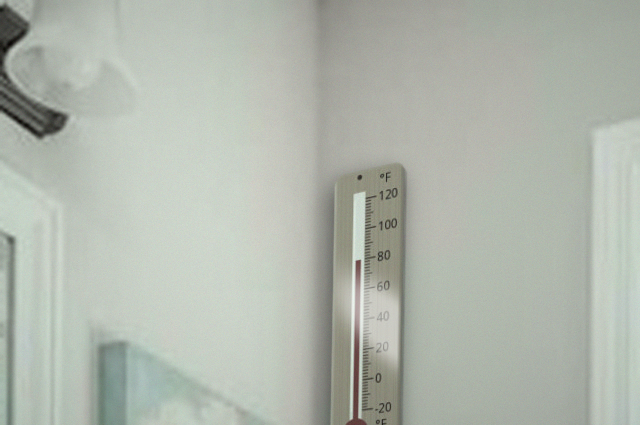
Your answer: 80 °F
